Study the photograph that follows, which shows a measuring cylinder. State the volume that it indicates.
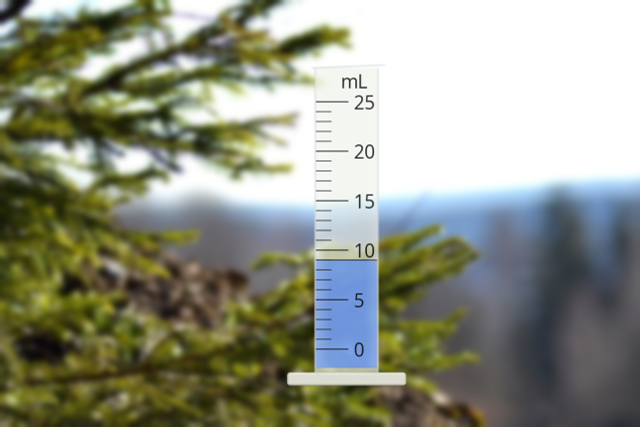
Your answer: 9 mL
